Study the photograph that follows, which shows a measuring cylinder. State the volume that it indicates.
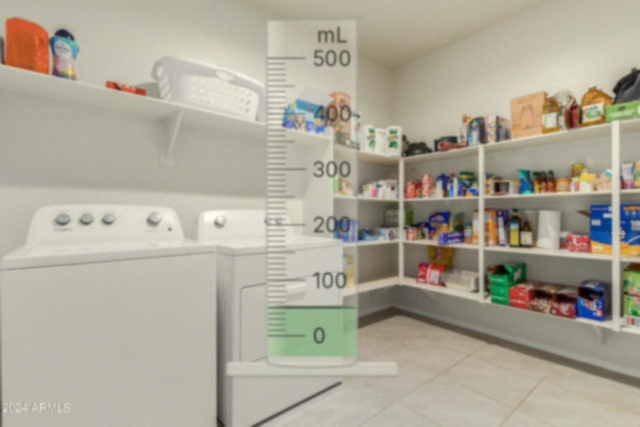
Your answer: 50 mL
